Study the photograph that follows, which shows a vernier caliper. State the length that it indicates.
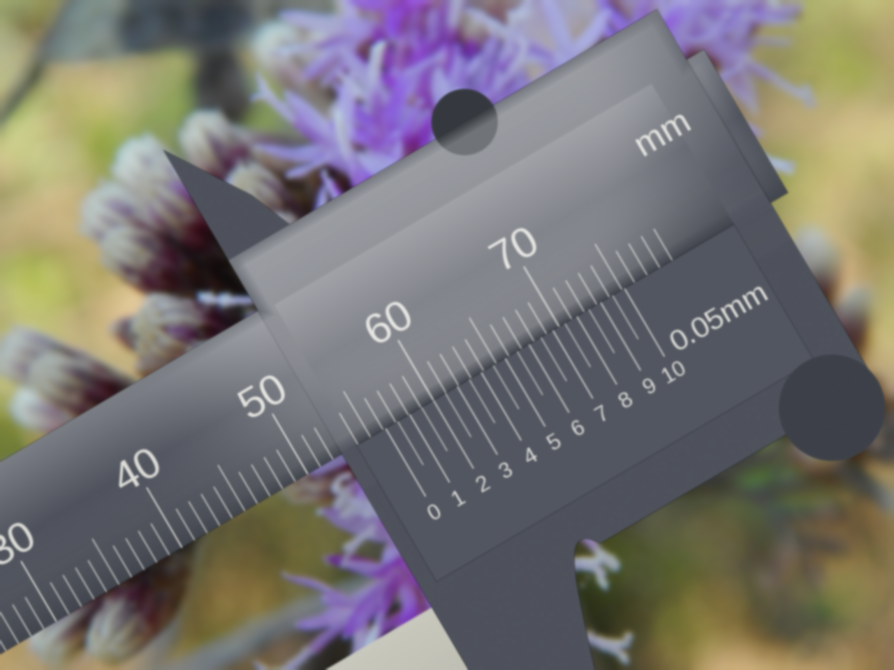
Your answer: 56.2 mm
